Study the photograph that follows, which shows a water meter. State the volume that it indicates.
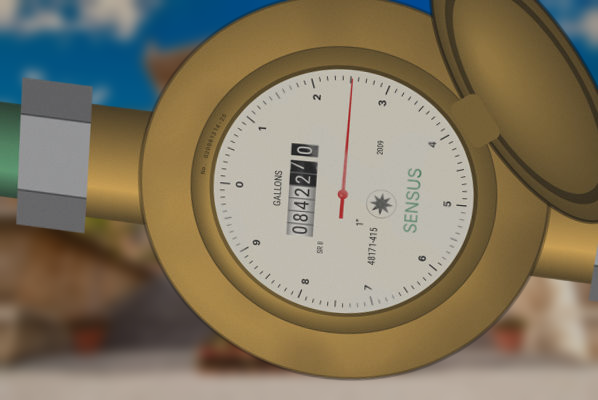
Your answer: 842272.5 gal
